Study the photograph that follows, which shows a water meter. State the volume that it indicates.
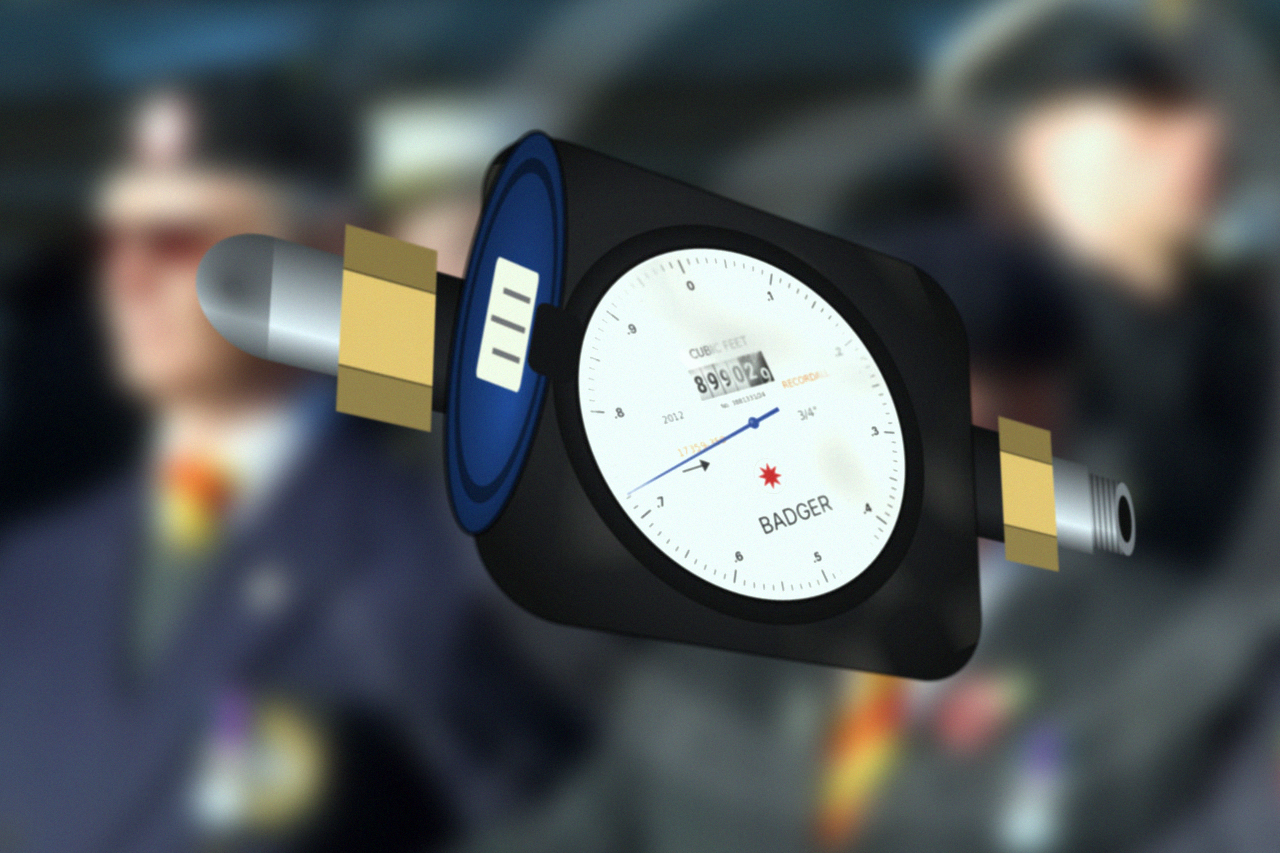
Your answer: 899028.72 ft³
